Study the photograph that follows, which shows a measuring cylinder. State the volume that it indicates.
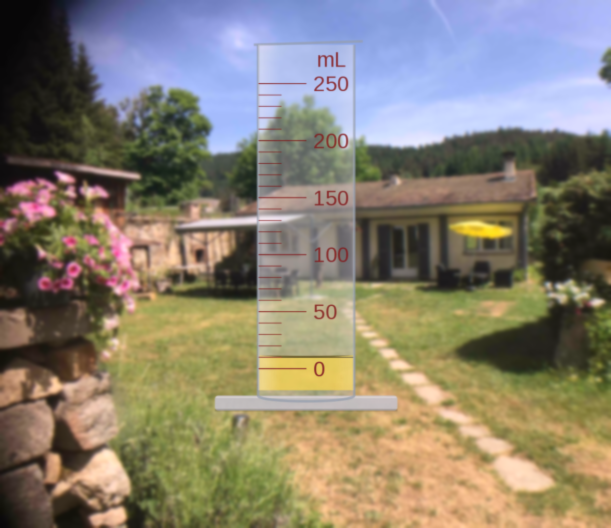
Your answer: 10 mL
